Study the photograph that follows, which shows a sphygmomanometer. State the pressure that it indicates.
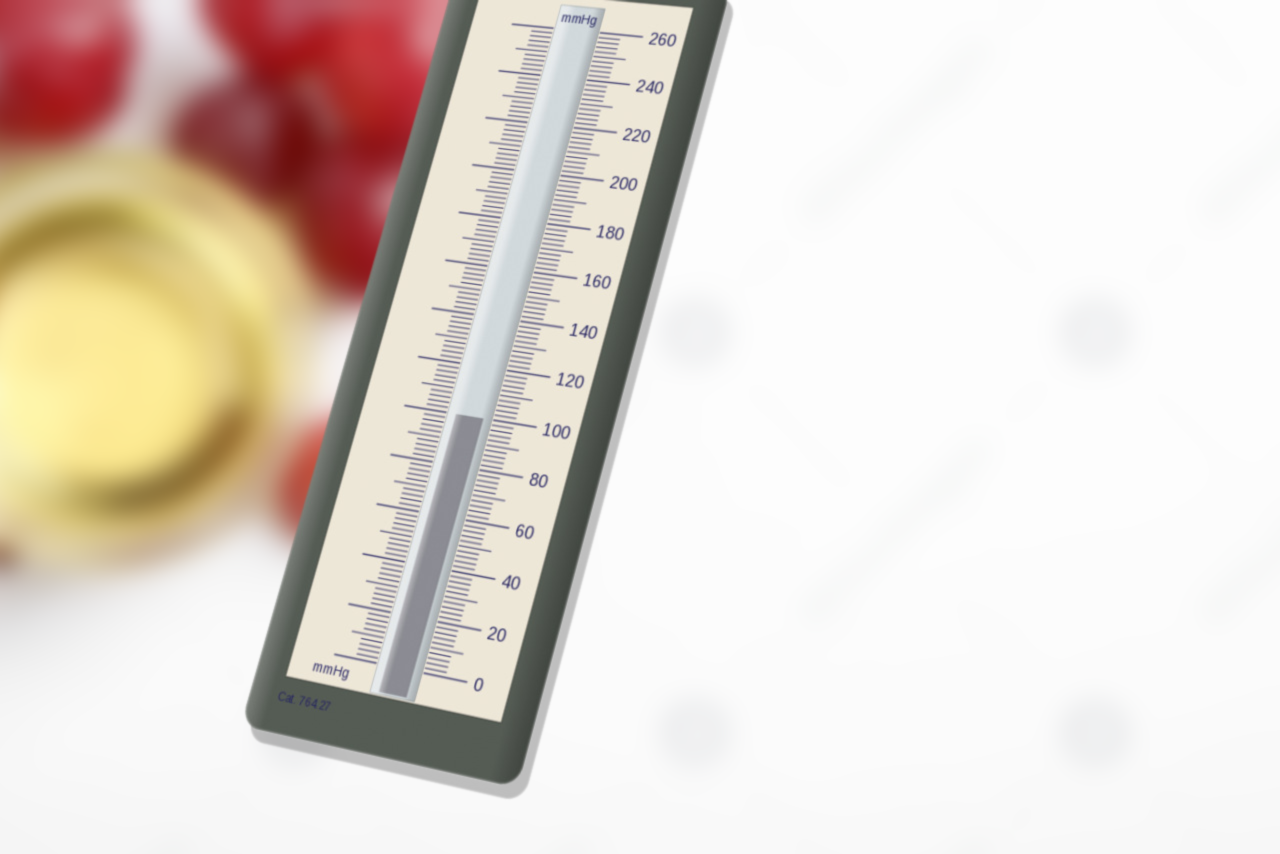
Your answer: 100 mmHg
